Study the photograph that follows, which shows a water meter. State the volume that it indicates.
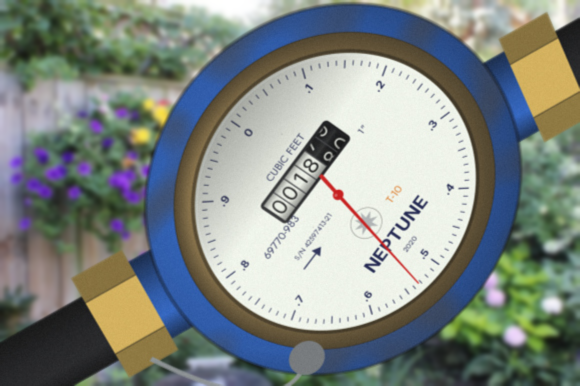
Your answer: 1879.53 ft³
